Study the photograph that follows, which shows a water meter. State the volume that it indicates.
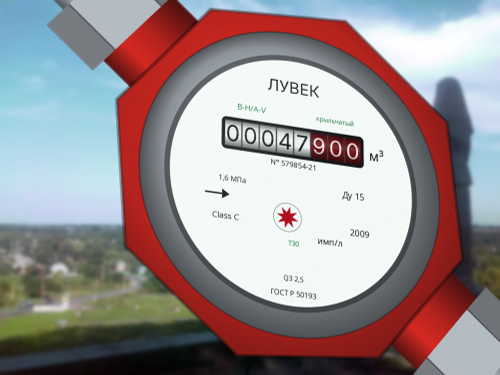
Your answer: 47.900 m³
